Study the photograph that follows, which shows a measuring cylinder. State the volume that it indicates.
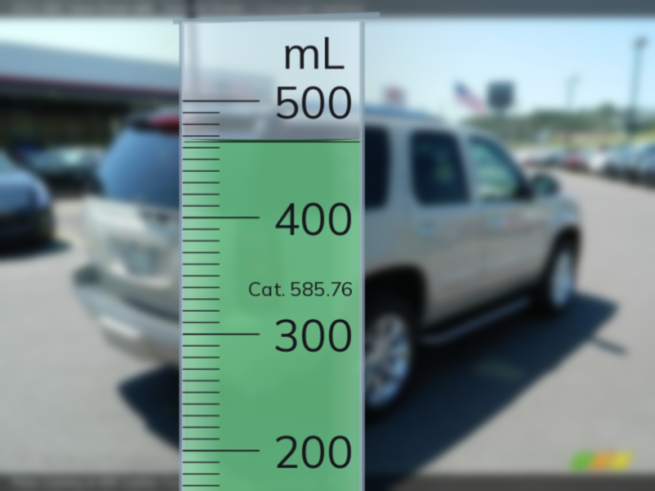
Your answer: 465 mL
